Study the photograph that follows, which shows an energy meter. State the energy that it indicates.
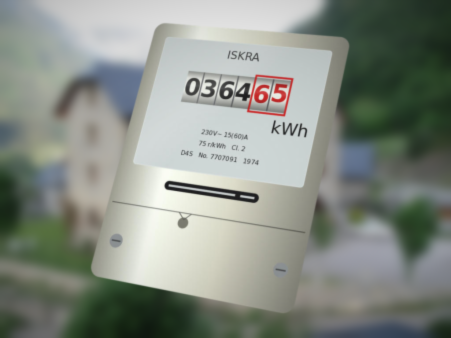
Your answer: 364.65 kWh
